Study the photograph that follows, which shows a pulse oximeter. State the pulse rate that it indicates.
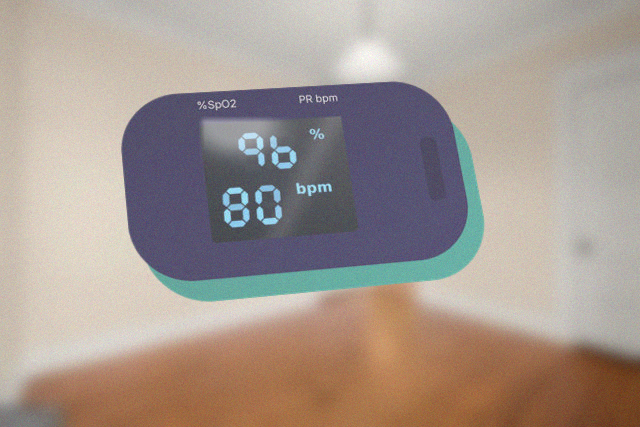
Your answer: 80 bpm
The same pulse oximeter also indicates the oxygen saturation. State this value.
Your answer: 96 %
